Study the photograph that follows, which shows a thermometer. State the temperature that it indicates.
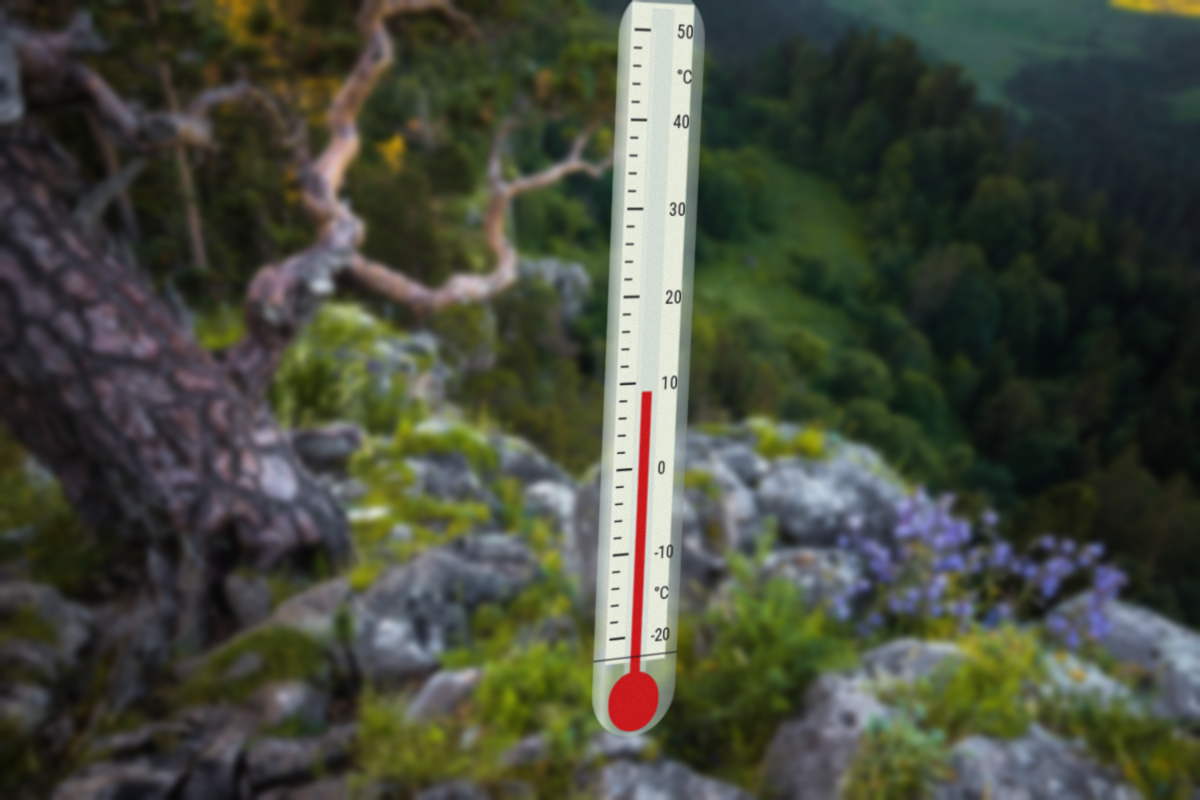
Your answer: 9 °C
